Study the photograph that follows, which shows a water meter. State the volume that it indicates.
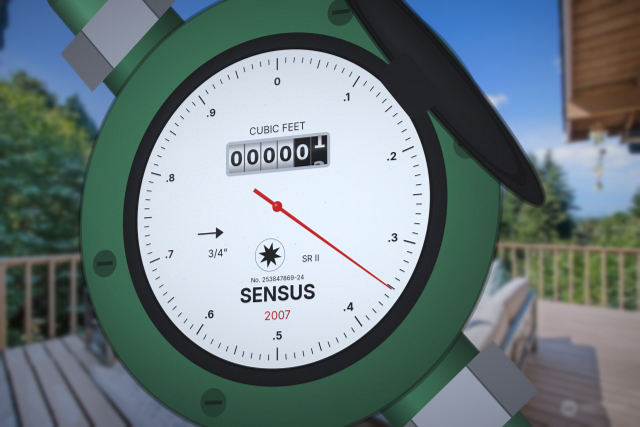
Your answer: 1.35 ft³
